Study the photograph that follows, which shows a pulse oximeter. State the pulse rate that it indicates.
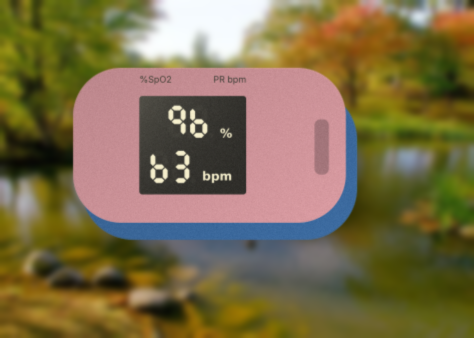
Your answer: 63 bpm
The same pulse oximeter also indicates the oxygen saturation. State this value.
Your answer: 96 %
